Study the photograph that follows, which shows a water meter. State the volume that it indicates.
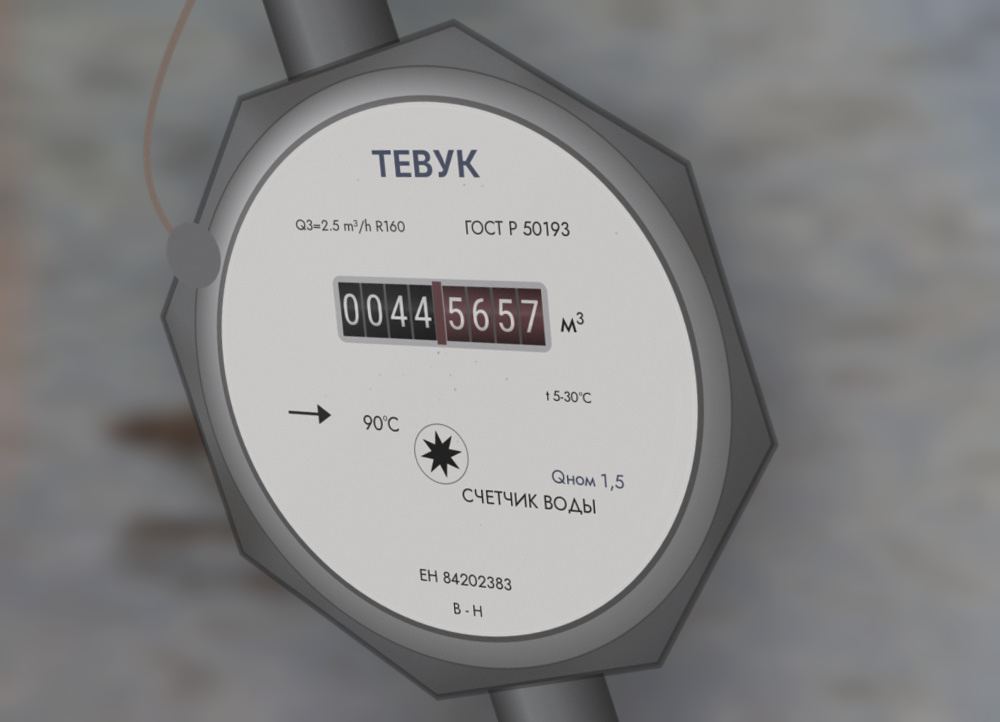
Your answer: 44.5657 m³
